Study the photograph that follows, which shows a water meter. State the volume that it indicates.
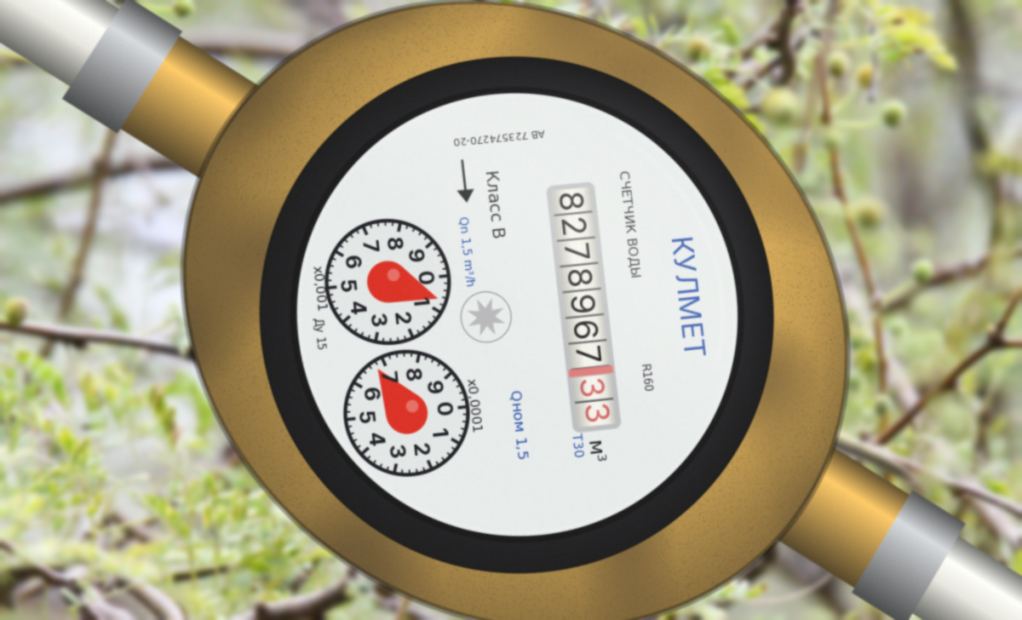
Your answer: 8278967.3306 m³
